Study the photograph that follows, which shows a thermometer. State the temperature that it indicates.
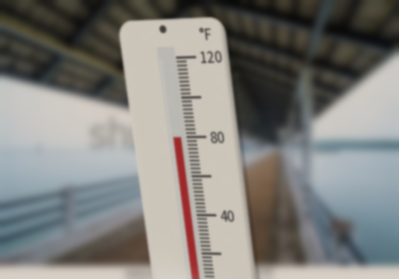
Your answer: 80 °F
